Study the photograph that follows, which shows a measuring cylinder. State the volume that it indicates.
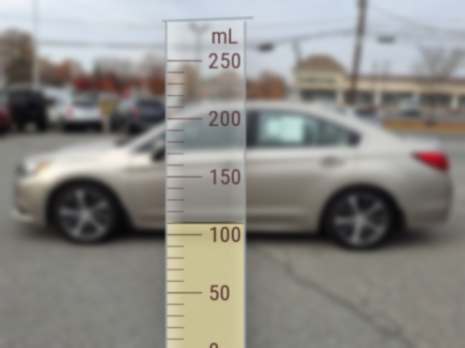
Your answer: 110 mL
